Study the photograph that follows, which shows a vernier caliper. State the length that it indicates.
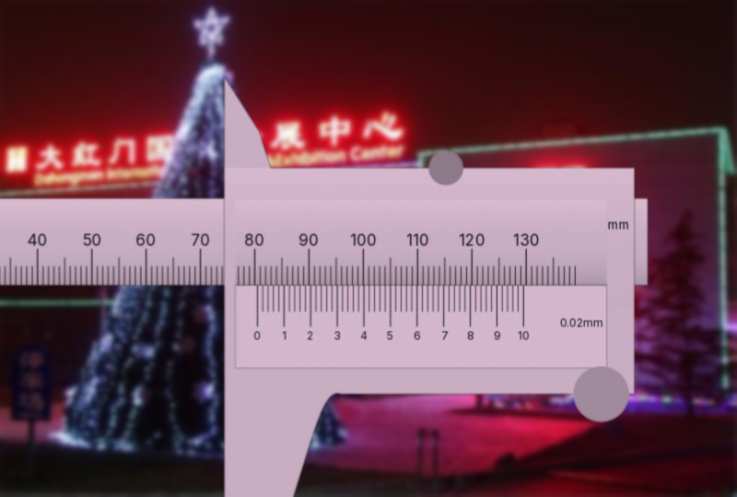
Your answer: 80.5 mm
